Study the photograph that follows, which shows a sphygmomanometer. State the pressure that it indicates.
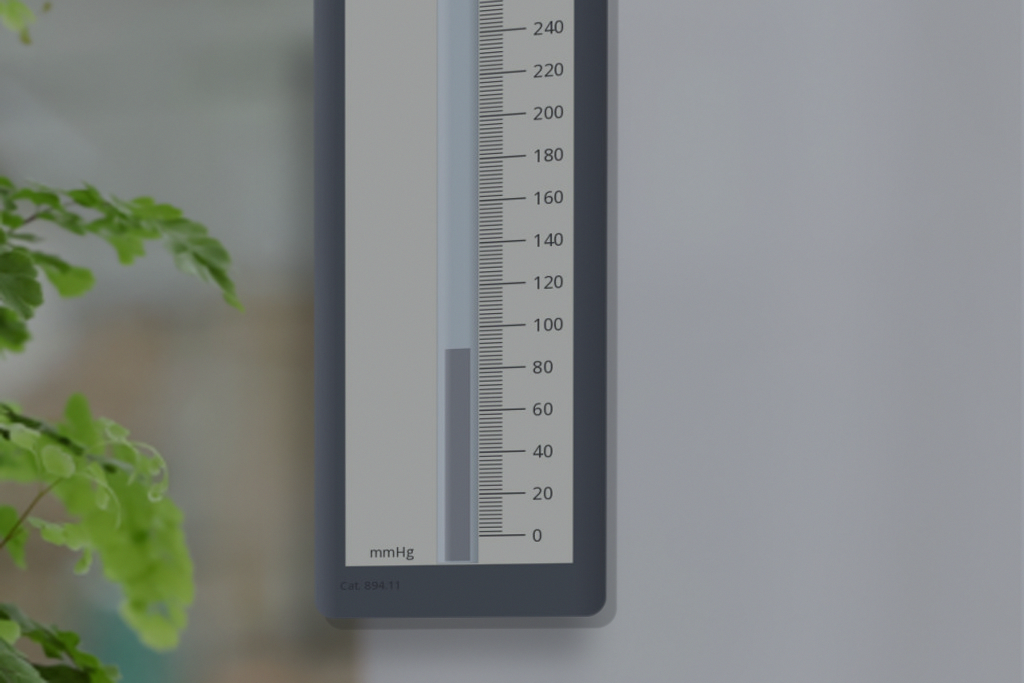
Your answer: 90 mmHg
